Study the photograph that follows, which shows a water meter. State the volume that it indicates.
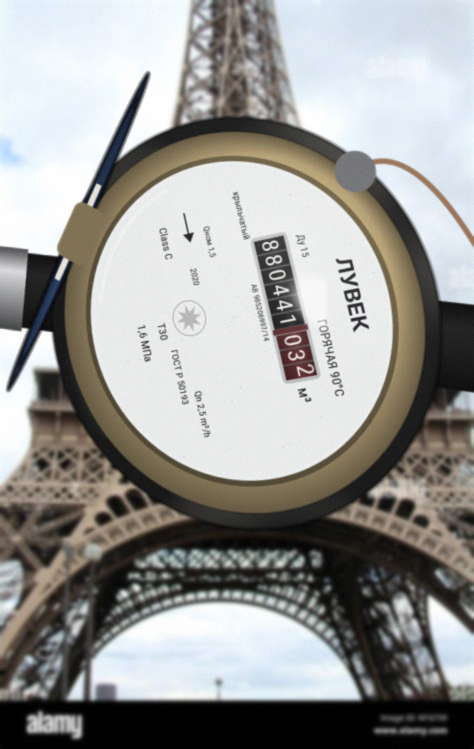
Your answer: 880441.032 m³
